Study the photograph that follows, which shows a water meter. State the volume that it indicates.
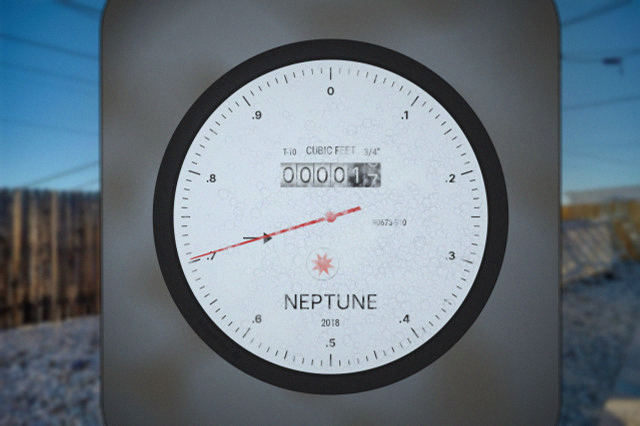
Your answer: 16.70 ft³
